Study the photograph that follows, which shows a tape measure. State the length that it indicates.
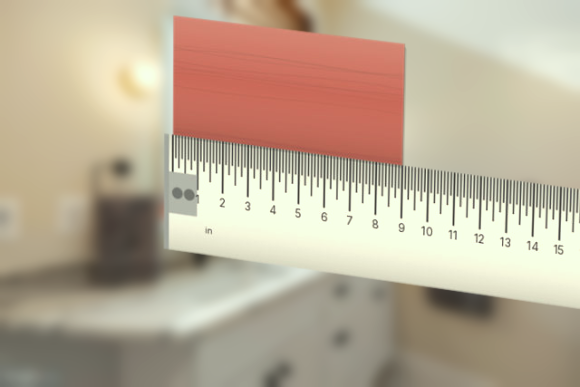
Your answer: 9 in
